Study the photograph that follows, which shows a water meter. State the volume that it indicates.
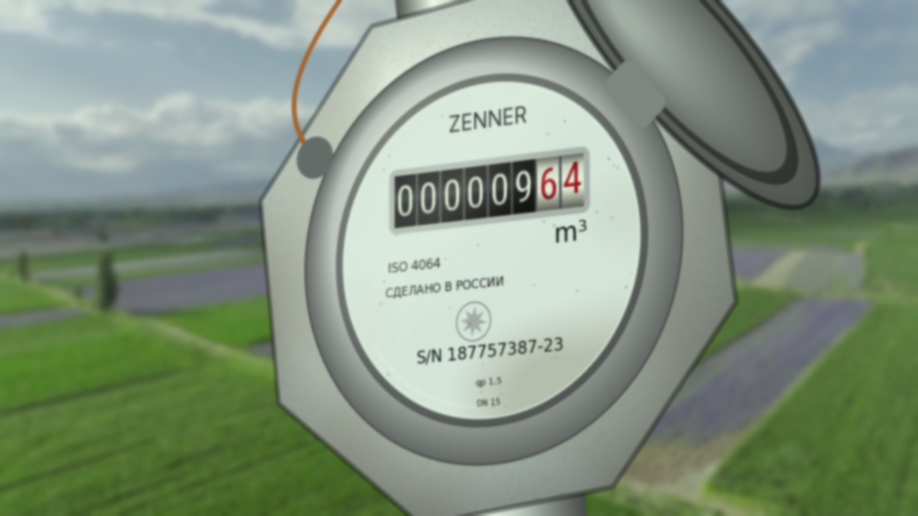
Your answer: 9.64 m³
